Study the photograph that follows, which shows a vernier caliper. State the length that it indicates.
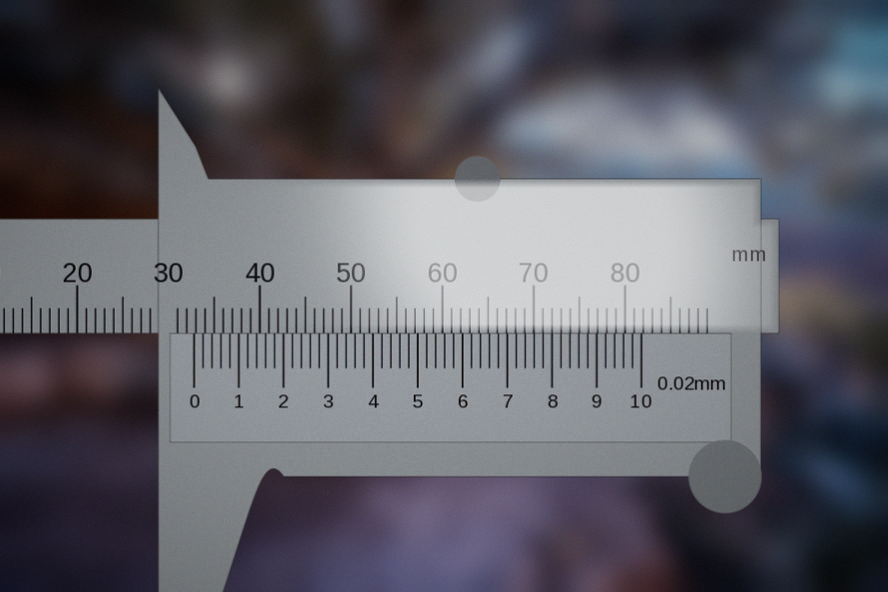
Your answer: 32.8 mm
